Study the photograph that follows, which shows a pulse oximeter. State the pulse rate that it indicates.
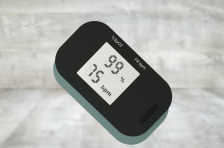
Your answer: 75 bpm
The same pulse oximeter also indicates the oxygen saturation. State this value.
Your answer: 99 %
